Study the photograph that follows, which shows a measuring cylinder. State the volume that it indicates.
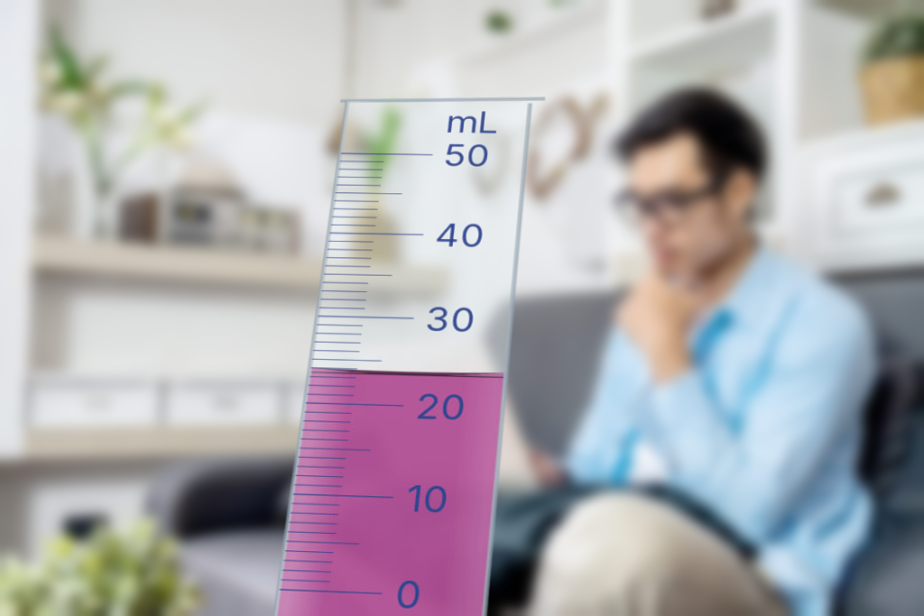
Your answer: 23.5 mL
